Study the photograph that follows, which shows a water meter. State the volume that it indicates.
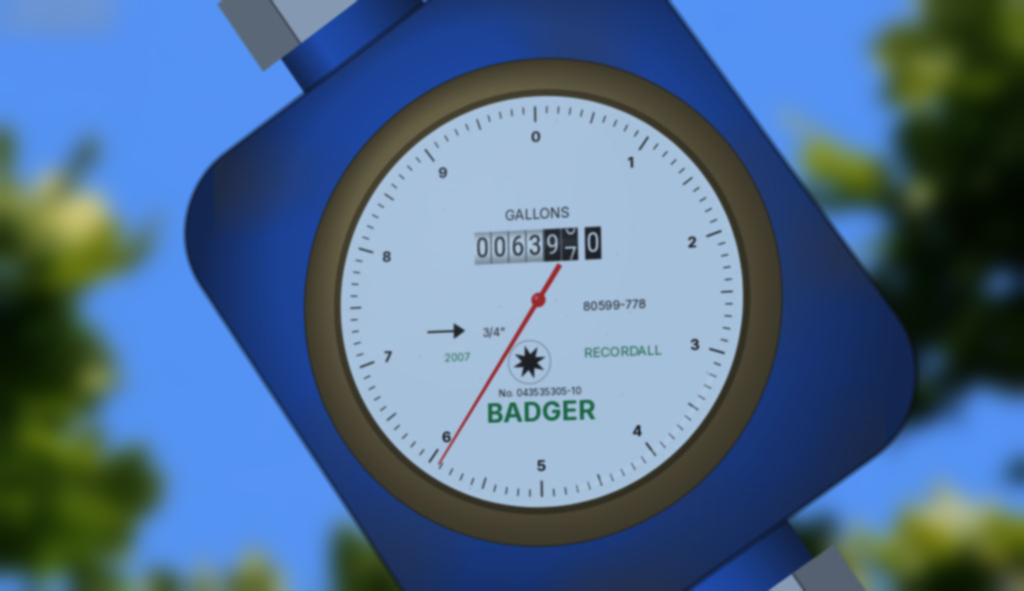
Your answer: 63965.9 gal
